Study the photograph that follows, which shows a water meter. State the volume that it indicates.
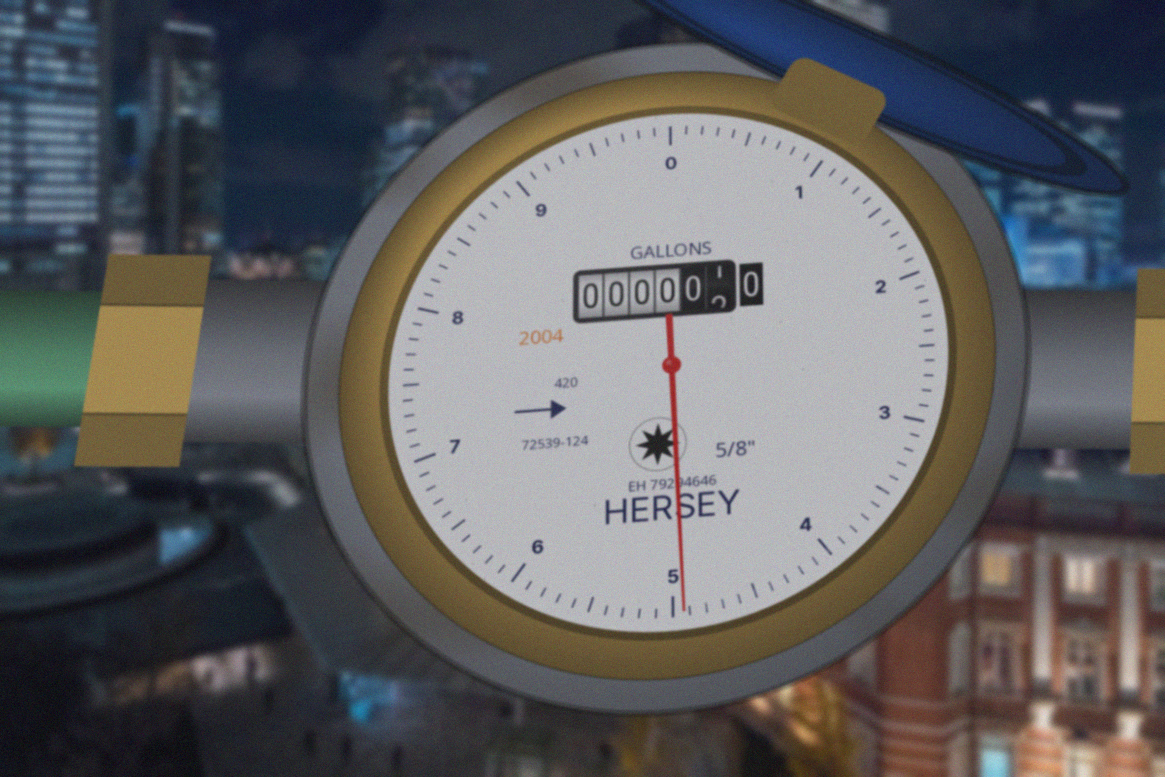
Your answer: 14.9 gal
